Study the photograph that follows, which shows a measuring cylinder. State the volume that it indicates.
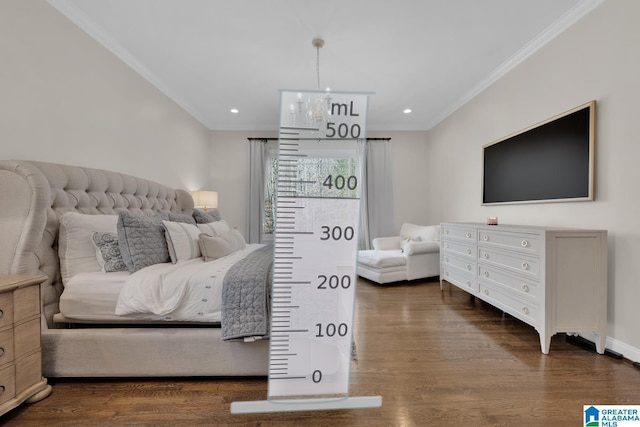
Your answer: 370 mL
